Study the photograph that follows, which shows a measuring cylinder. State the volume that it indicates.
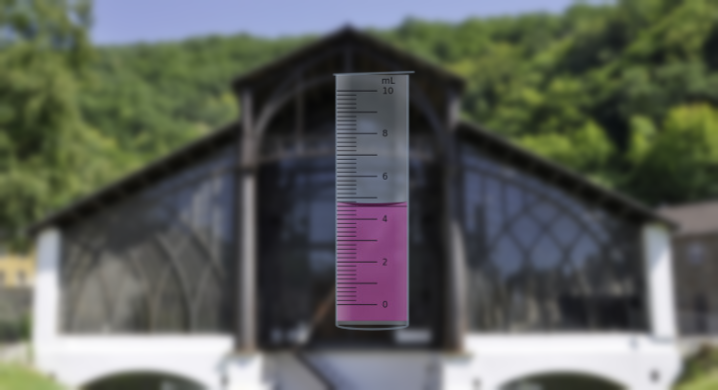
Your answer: 4.6 mL
